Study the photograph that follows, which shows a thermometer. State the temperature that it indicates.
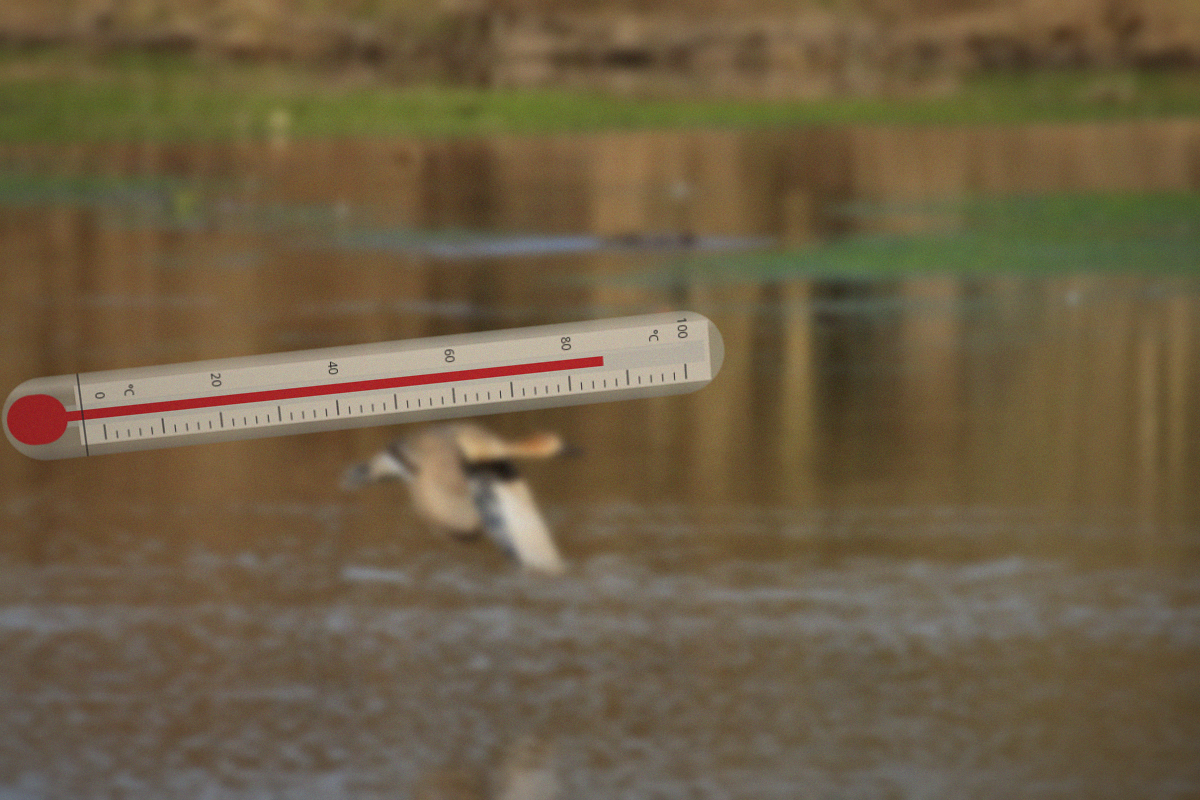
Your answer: 86 °C
